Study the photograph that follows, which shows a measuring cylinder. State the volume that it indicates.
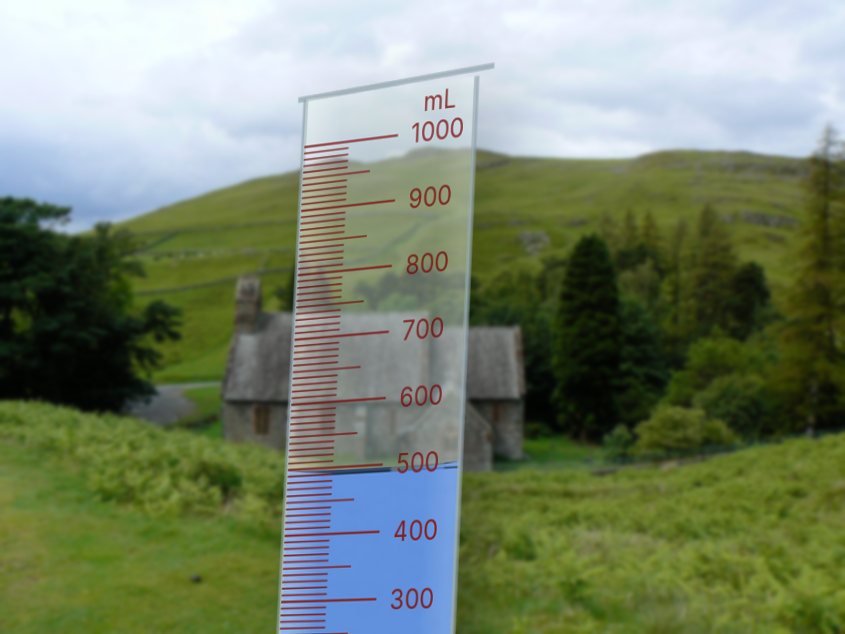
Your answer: 490 mL
